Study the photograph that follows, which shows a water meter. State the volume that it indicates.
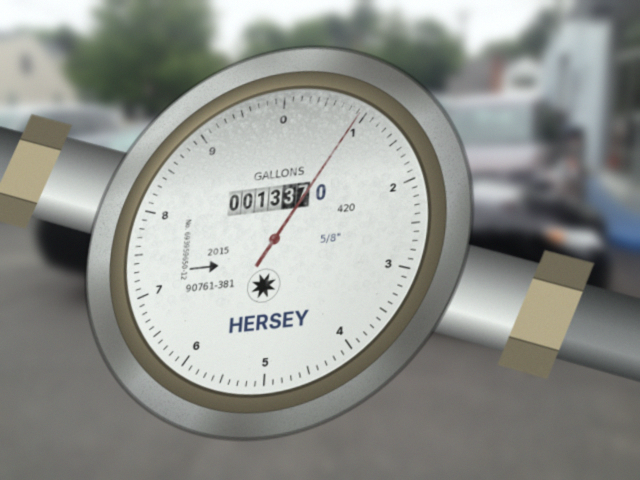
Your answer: 13370.9 gal
